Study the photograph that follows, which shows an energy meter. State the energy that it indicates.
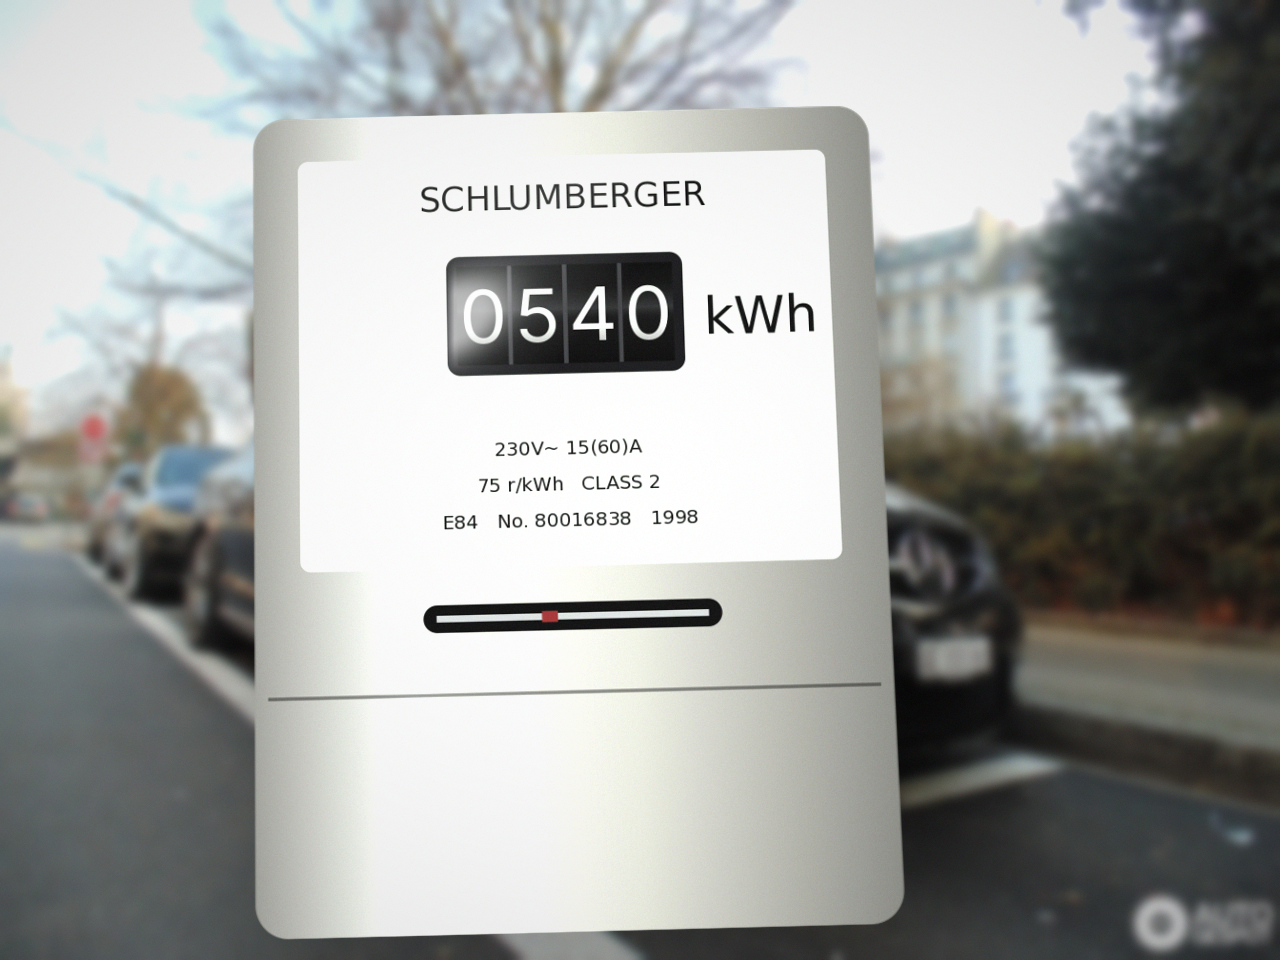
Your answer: 540 kWh
